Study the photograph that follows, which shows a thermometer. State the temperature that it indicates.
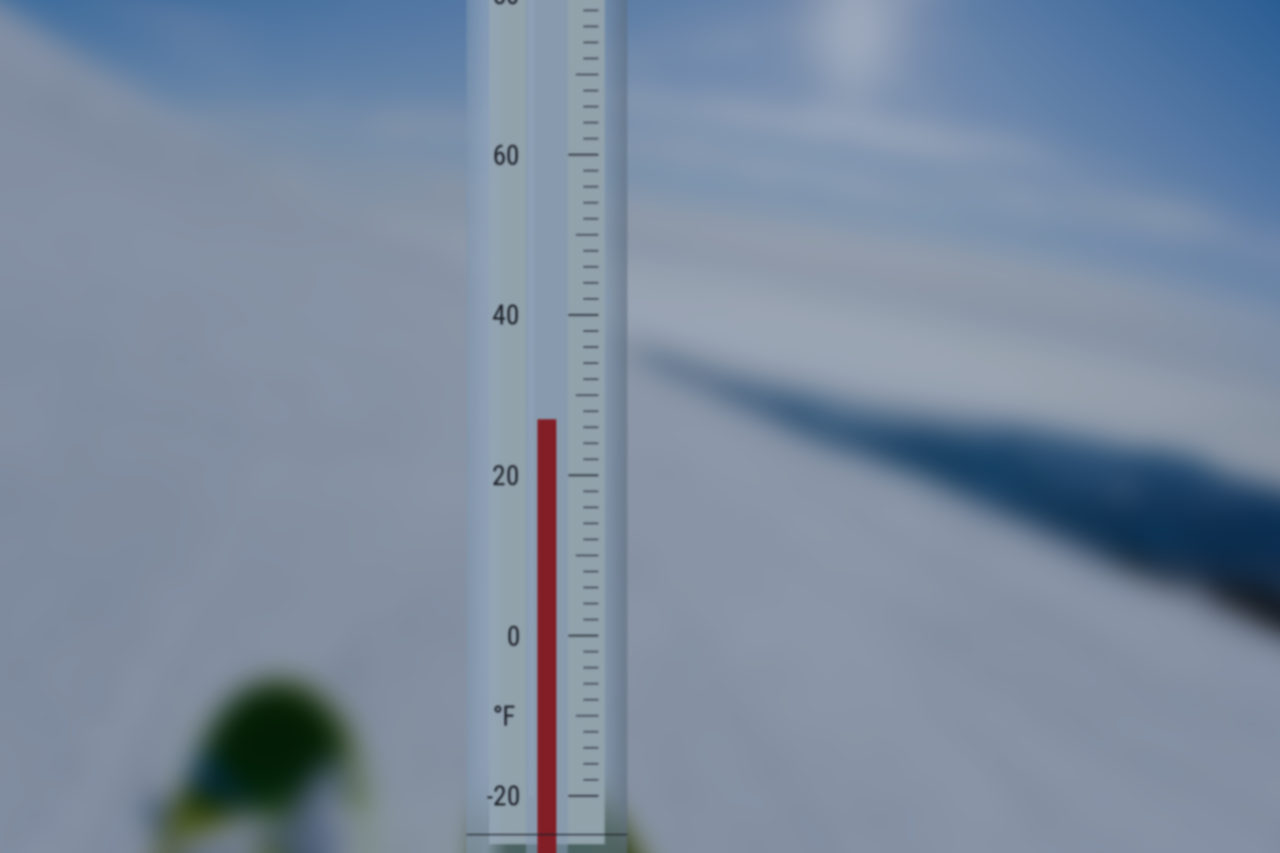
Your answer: 27 °F
